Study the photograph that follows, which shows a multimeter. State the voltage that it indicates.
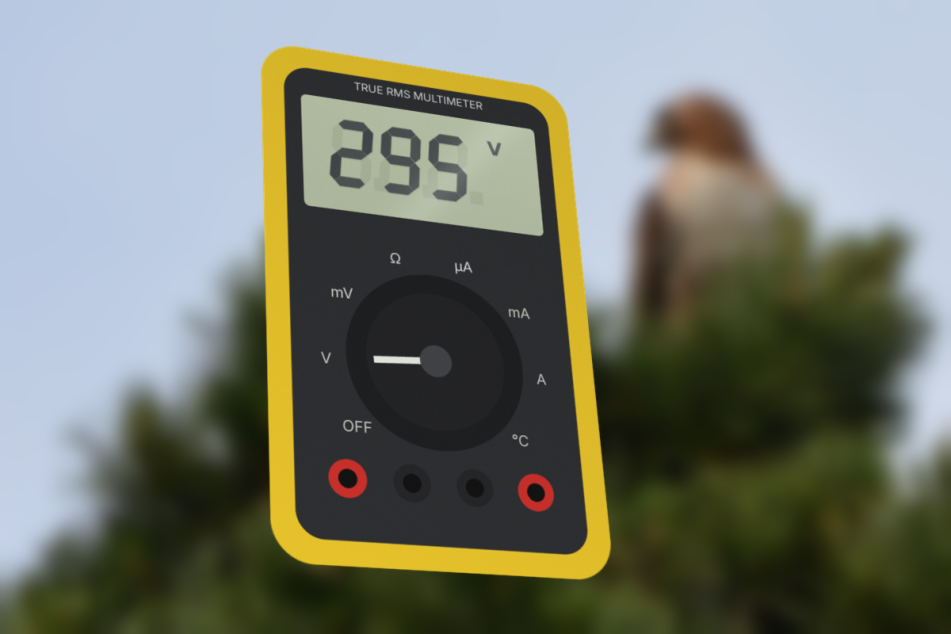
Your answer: 295 V
